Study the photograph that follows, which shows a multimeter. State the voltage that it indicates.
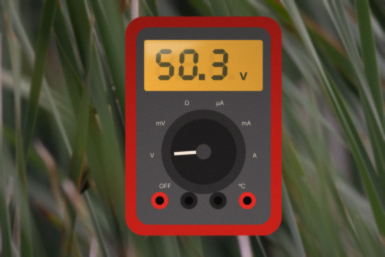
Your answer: 50.3 V
